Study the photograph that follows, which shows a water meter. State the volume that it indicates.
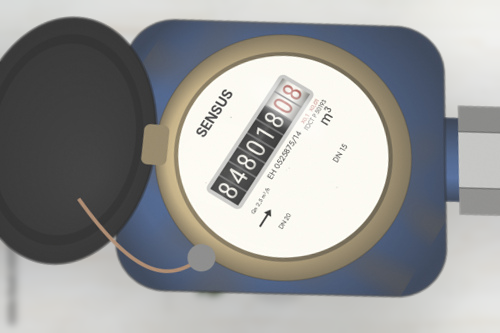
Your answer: 848018.08 m³
